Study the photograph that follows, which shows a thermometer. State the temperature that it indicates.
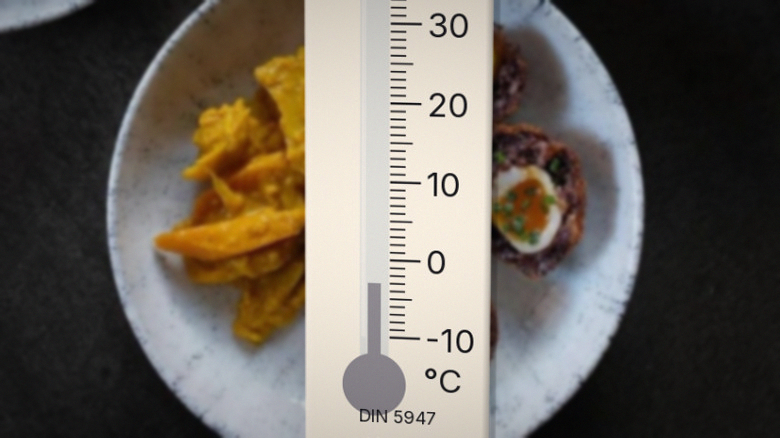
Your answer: -3 °C
